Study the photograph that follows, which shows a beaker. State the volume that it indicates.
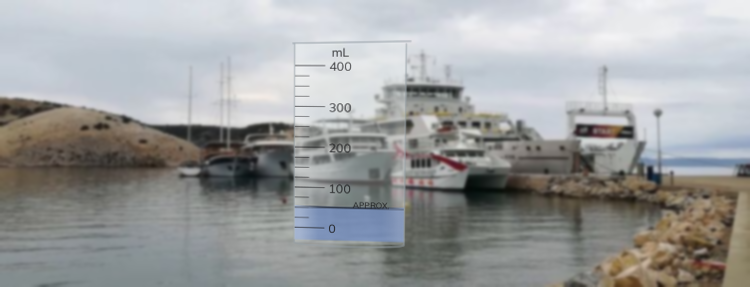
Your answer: 50 mL
